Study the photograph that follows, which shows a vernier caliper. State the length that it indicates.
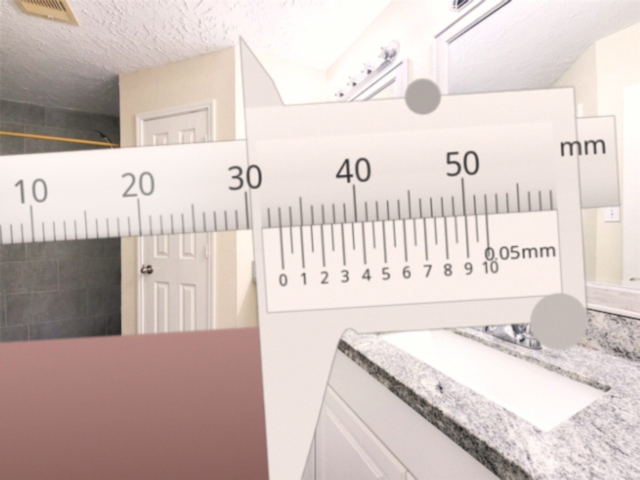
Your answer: 33.0 mm
